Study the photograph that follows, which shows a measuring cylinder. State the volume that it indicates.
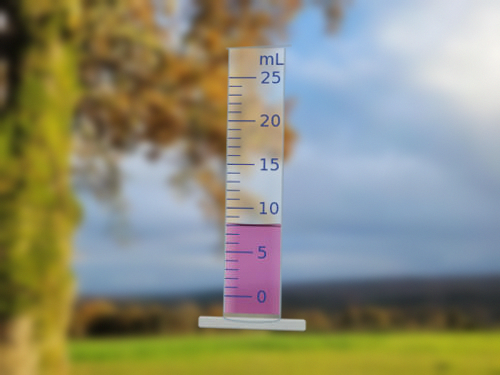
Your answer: 8 mL
